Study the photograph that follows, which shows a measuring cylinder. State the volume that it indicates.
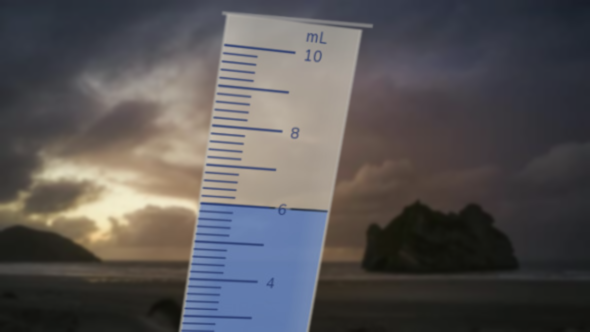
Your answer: 6 mL
